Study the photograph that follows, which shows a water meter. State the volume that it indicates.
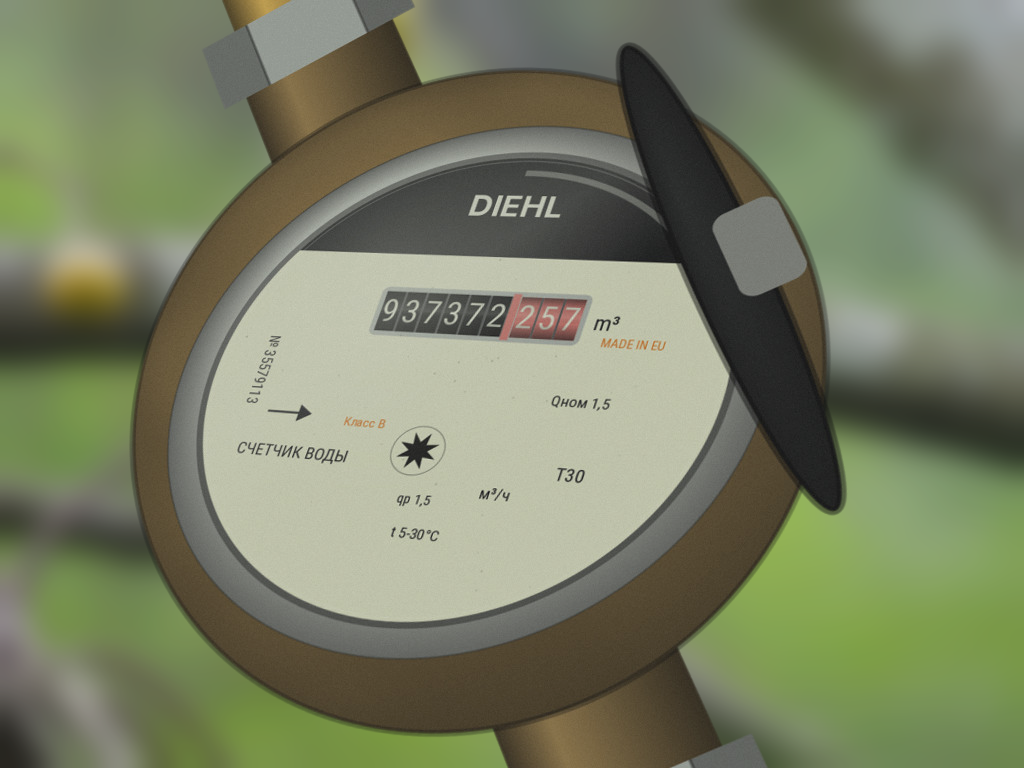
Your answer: 937372.257 m³
